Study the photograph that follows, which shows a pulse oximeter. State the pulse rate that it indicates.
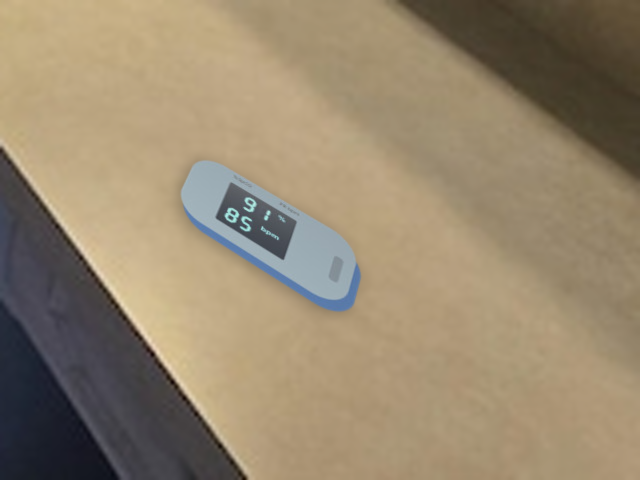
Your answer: 85 bpm
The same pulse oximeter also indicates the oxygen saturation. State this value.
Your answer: 91 %
